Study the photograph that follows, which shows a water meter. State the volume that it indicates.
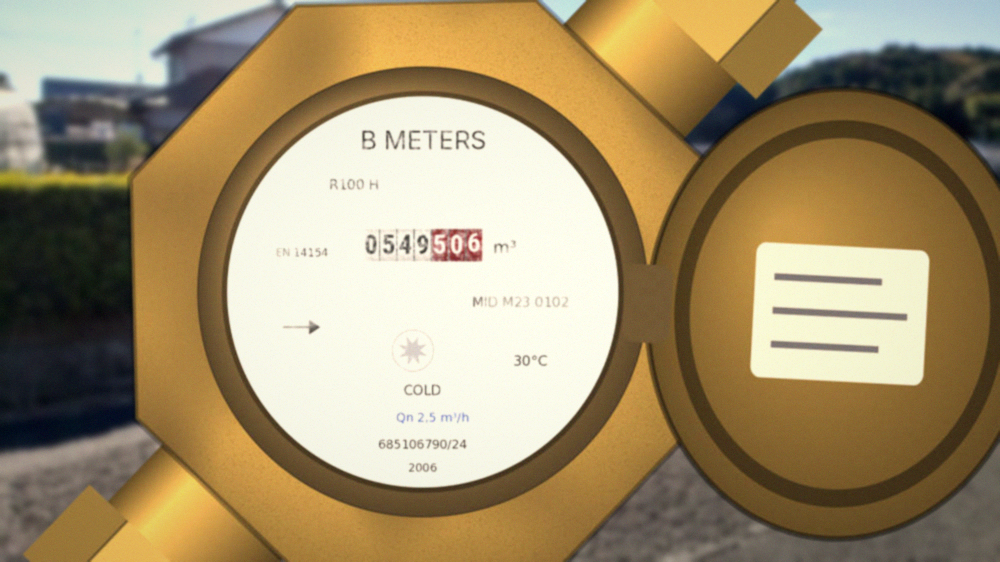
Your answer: 549.506 m³
